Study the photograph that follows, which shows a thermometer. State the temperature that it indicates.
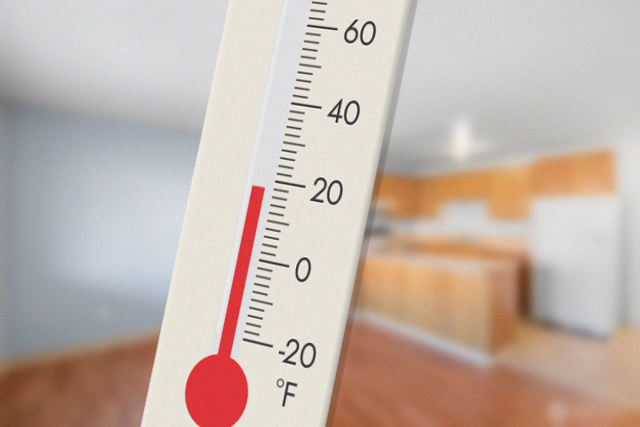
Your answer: 18 °F
